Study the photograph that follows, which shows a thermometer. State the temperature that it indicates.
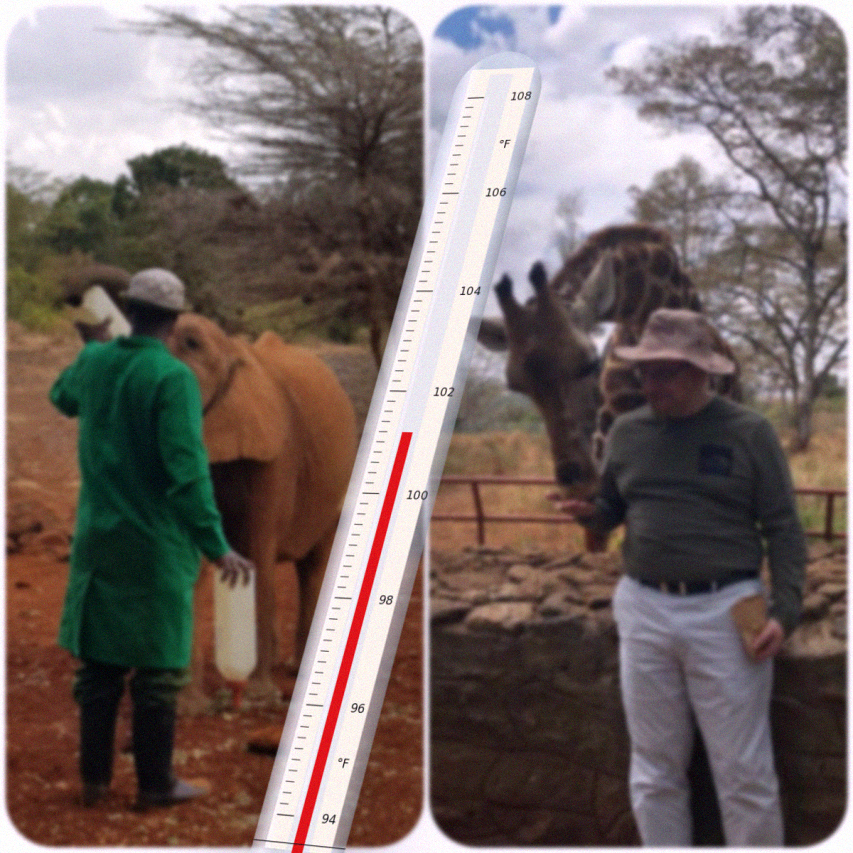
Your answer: 101.2 °F
